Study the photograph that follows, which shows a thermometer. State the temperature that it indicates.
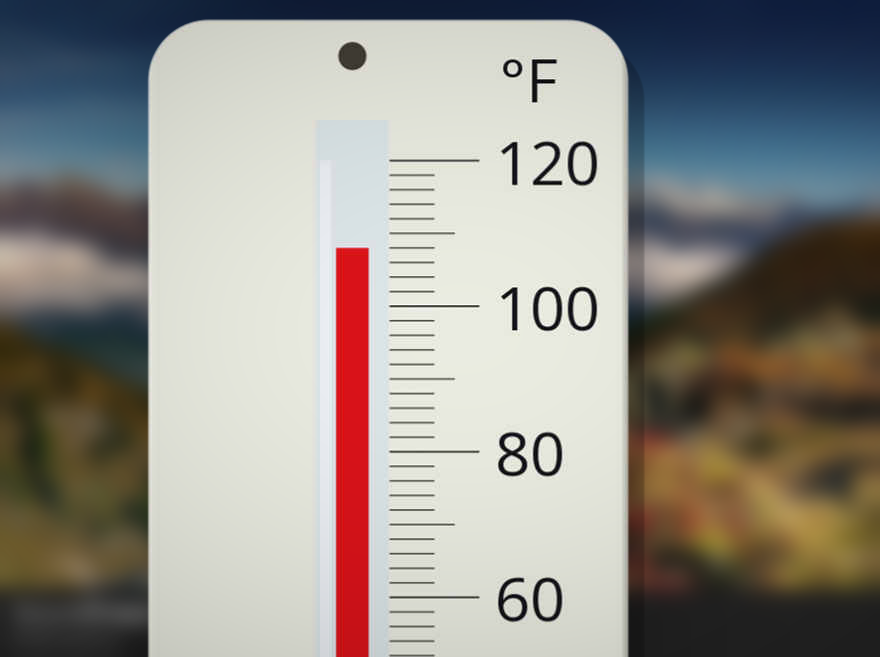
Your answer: 108 °F
